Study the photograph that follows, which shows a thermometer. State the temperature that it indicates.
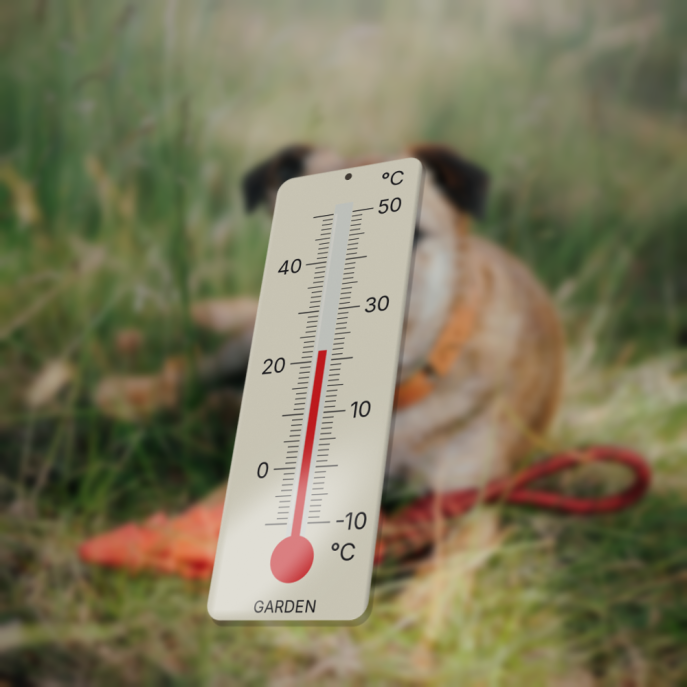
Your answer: 22 °C
